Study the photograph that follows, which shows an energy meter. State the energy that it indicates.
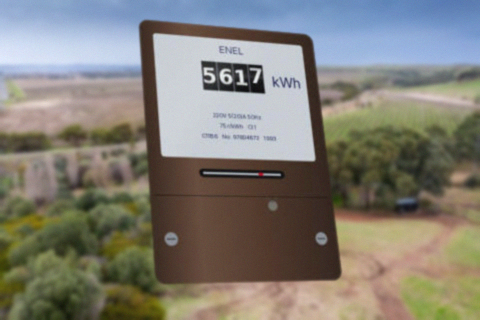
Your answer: 5617 kWh
